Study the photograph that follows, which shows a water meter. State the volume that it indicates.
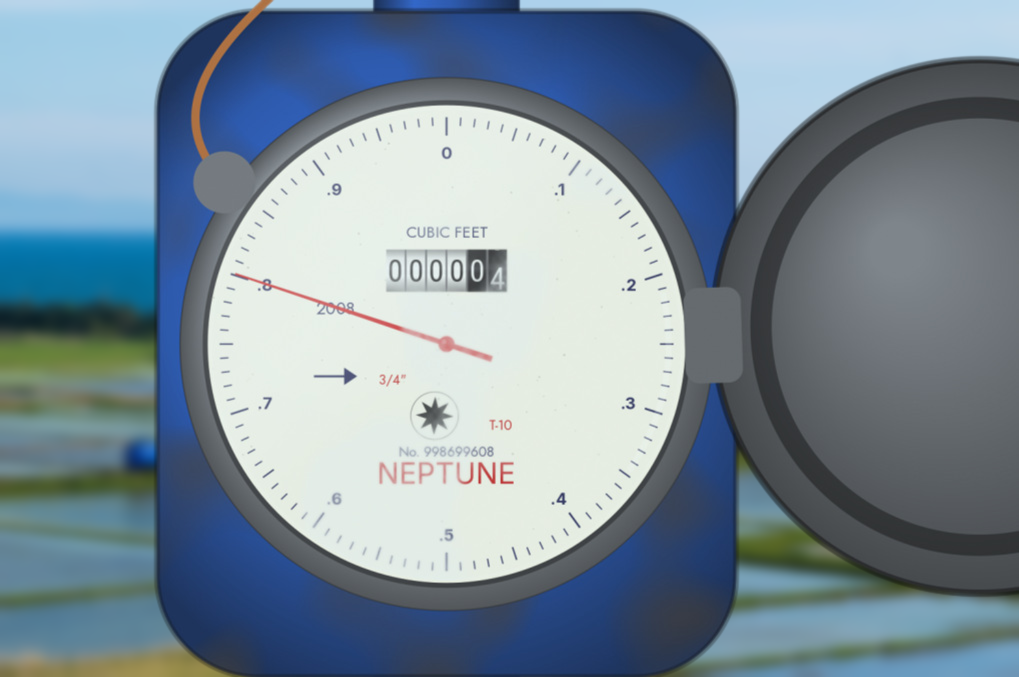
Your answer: 3.80 ft³
